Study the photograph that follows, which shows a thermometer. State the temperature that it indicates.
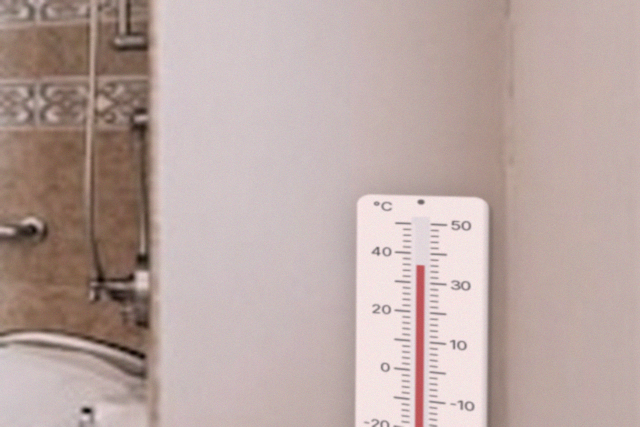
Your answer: 36 °C
